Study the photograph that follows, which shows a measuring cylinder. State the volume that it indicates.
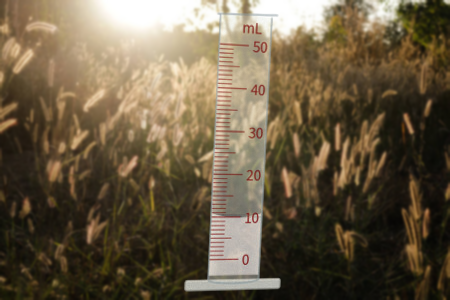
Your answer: 10 mL
